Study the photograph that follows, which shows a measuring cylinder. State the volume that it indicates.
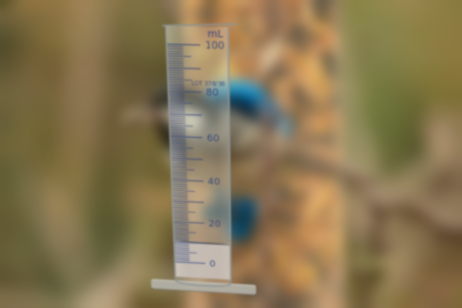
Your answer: 10 mL
